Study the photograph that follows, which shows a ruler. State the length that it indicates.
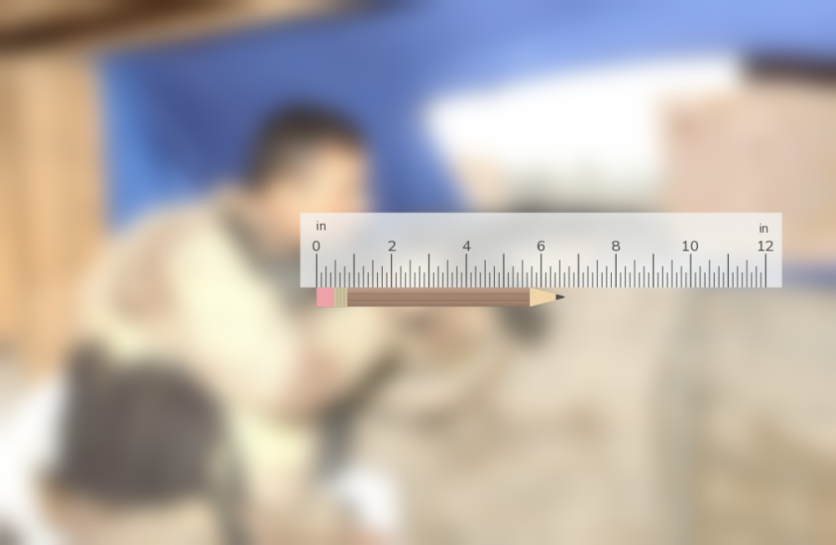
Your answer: 6.625 in
